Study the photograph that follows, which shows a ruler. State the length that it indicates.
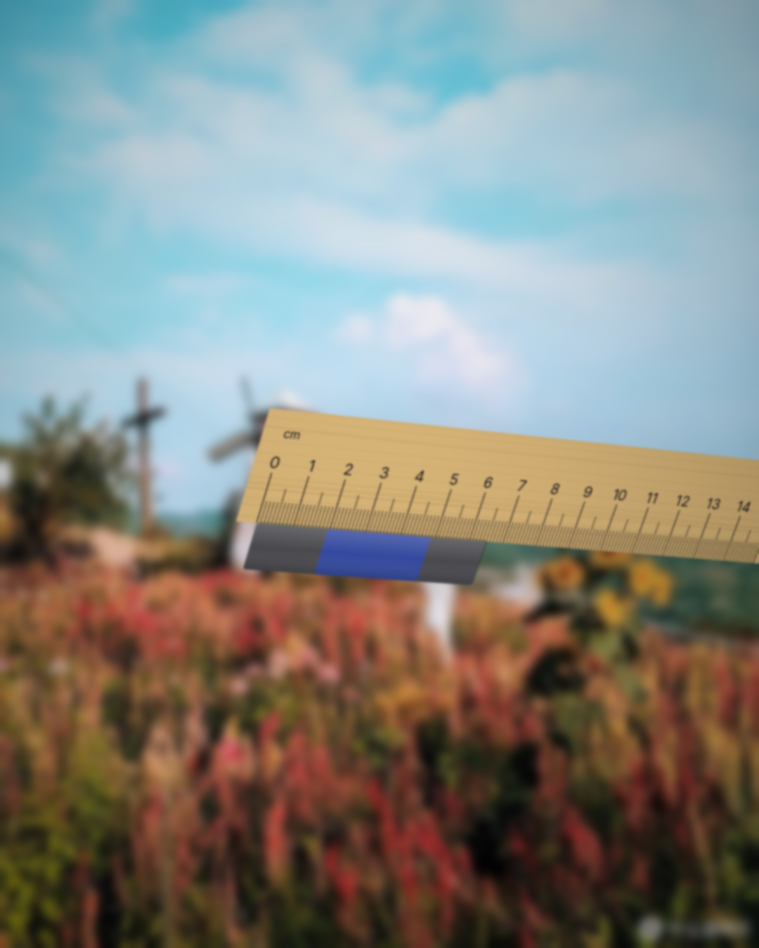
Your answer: 6.5 cm
